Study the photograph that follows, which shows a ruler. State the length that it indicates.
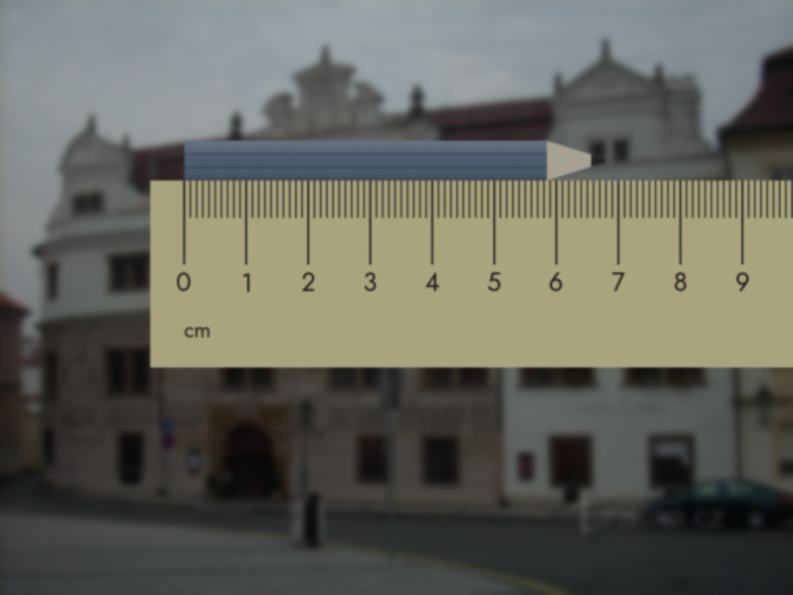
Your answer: 6.8 cm
